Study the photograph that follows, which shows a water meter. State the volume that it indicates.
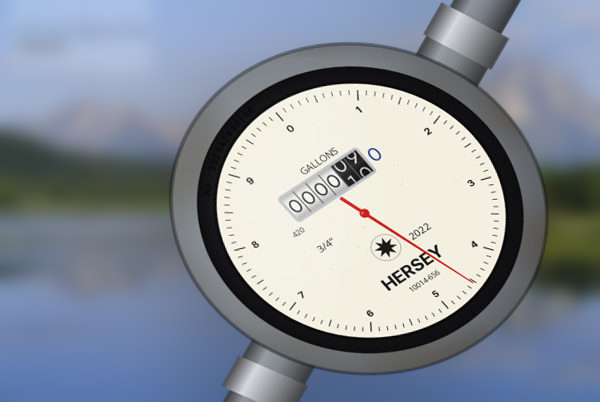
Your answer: 94.5 gal
